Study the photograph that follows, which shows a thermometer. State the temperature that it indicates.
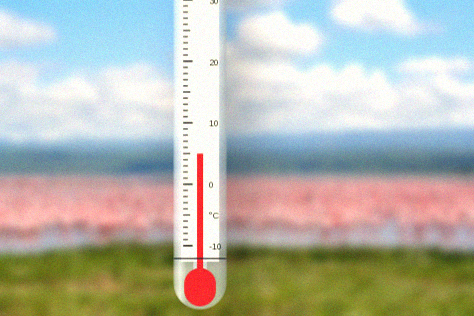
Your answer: 5 °C
